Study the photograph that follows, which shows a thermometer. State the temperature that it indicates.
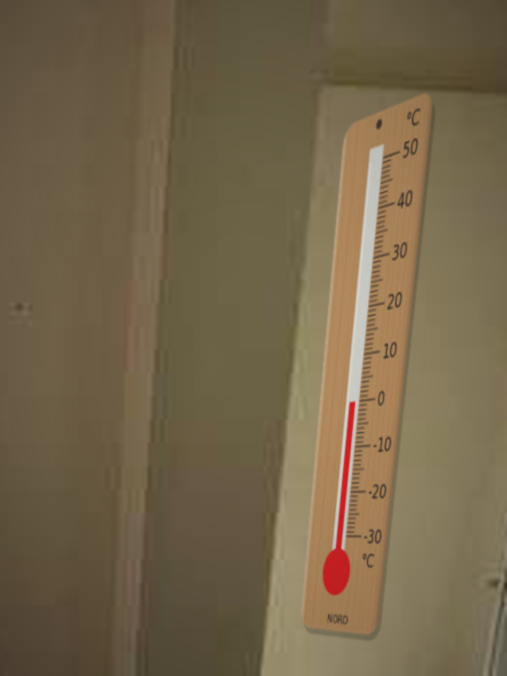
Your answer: 0 °C
